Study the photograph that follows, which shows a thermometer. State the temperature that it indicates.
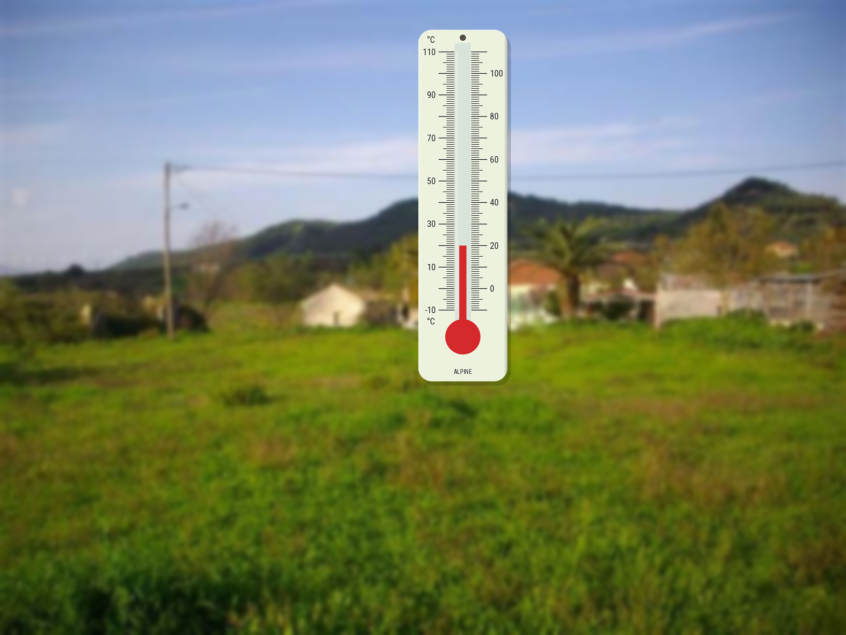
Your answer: 20 °C
